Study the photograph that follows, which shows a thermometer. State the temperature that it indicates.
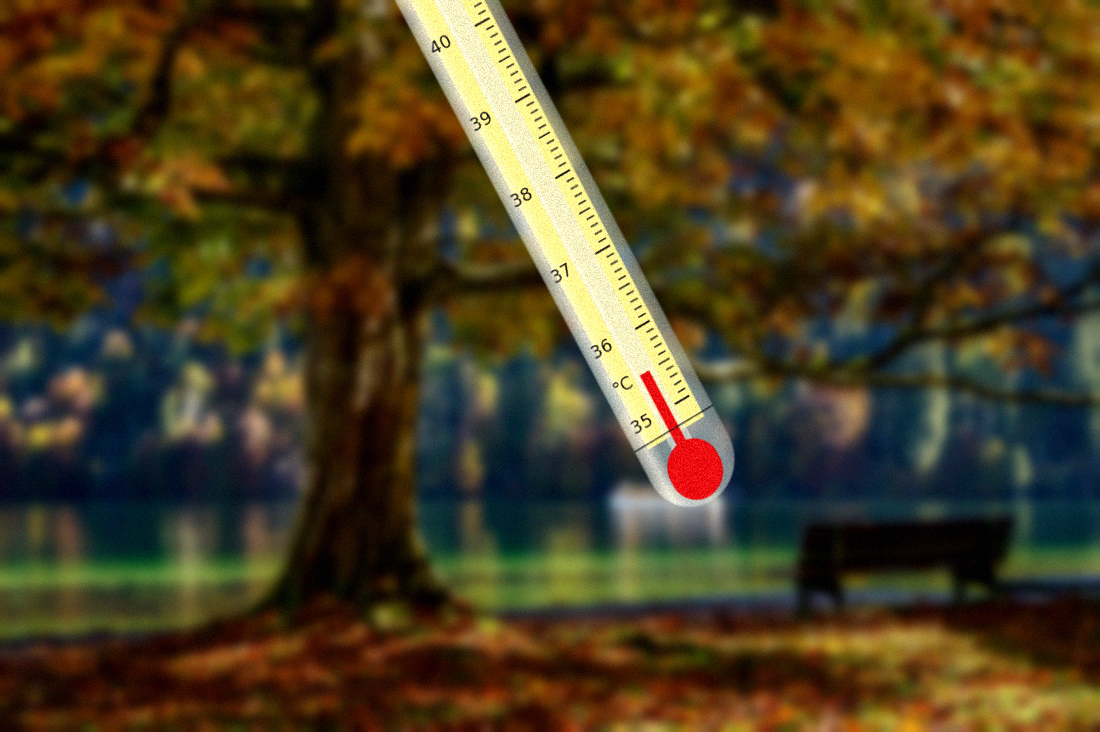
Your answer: 35.5 °C
